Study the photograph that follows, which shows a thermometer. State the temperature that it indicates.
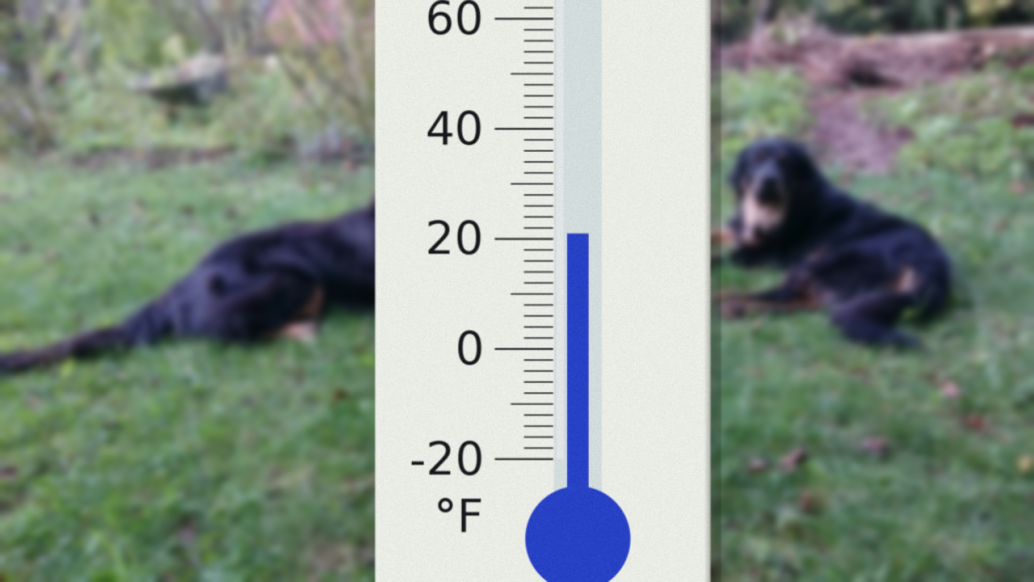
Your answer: 21 °F
